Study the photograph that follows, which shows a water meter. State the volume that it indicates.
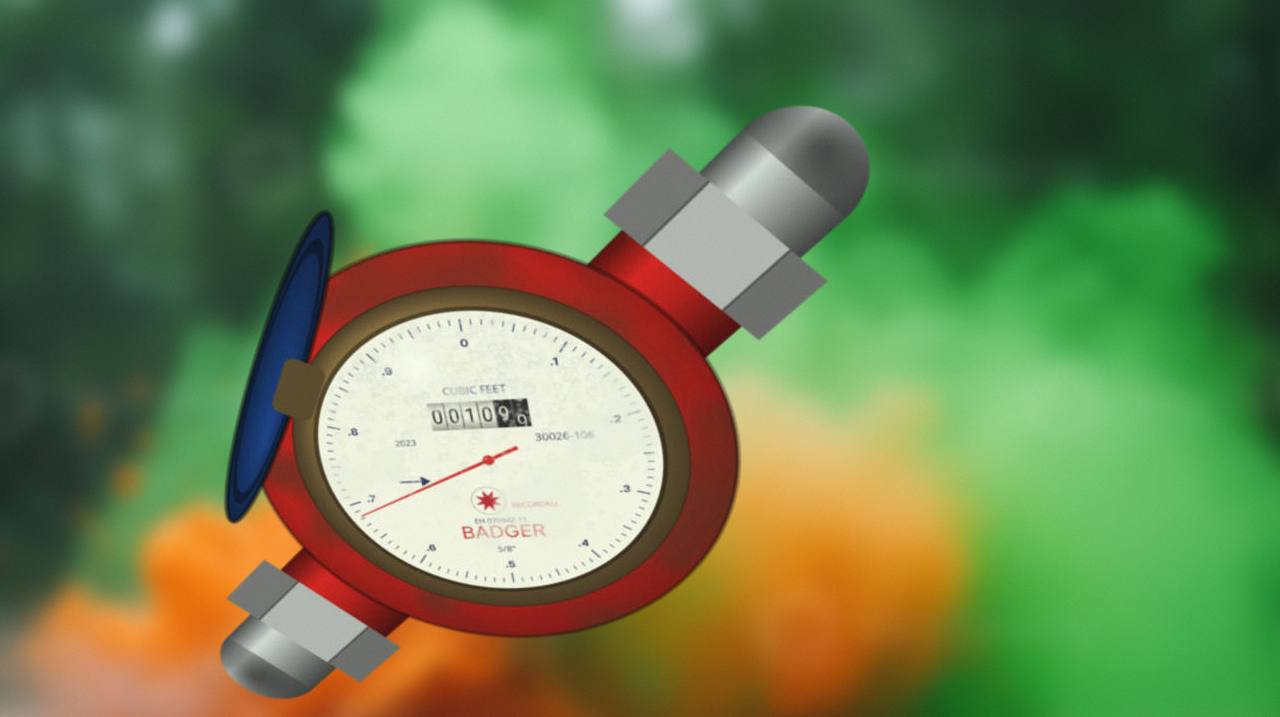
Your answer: 1098.68 ft³
